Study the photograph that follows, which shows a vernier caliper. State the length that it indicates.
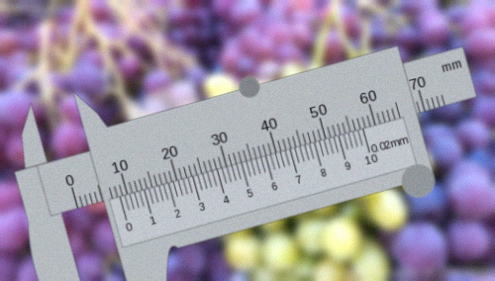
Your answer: 8.5 mm
